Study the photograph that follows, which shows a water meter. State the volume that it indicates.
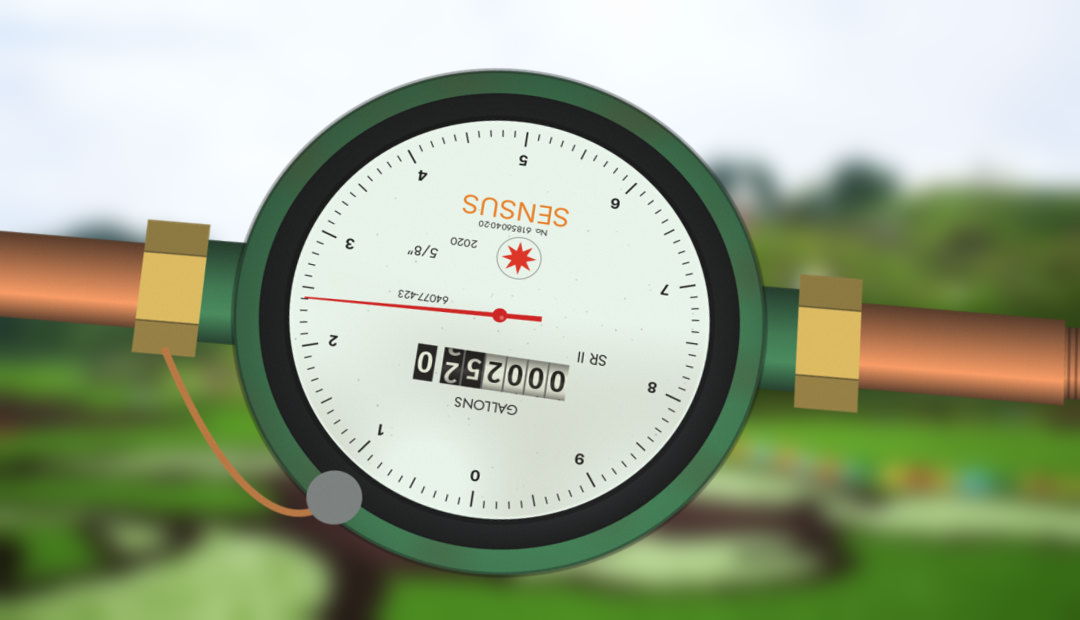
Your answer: 2522.4 gal
